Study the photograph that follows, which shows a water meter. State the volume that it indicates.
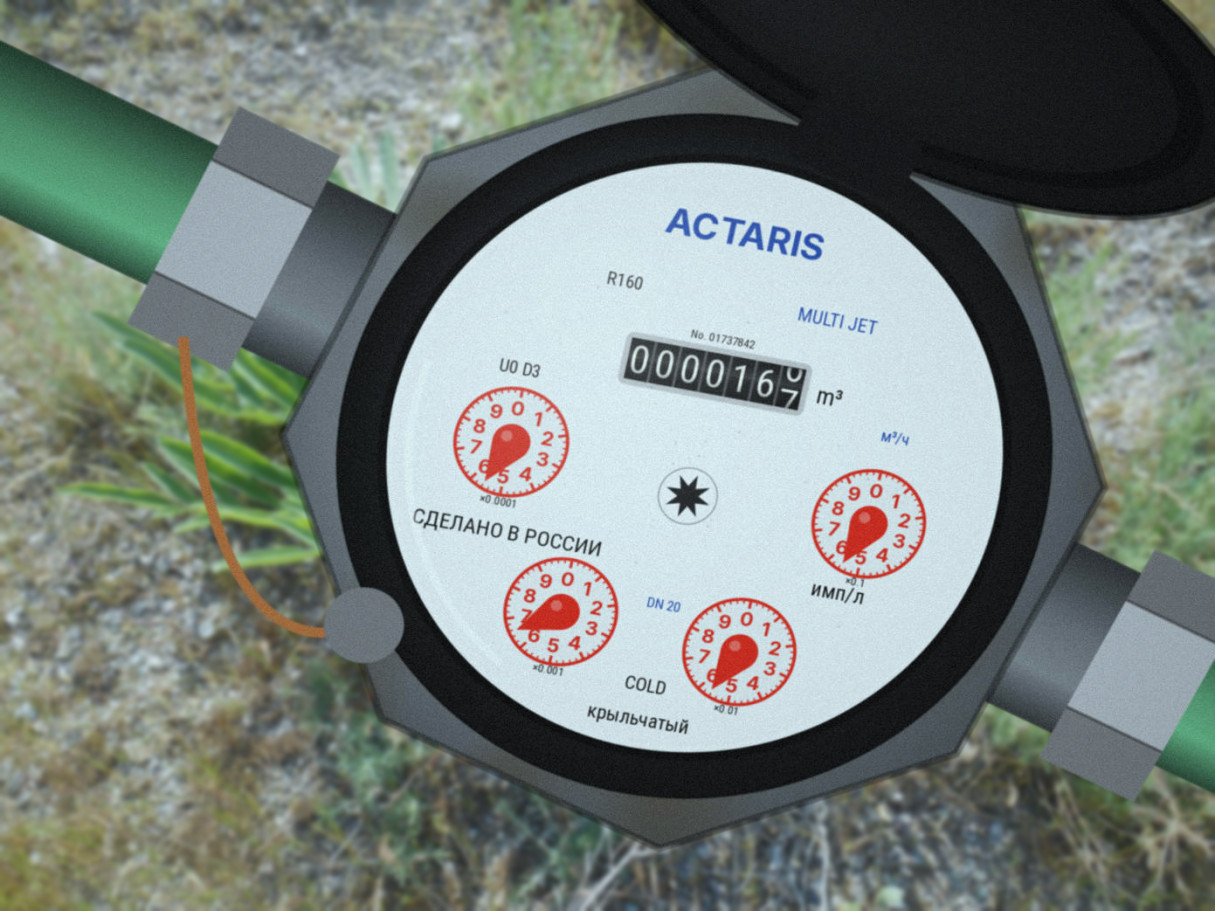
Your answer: 166.5565 m³
